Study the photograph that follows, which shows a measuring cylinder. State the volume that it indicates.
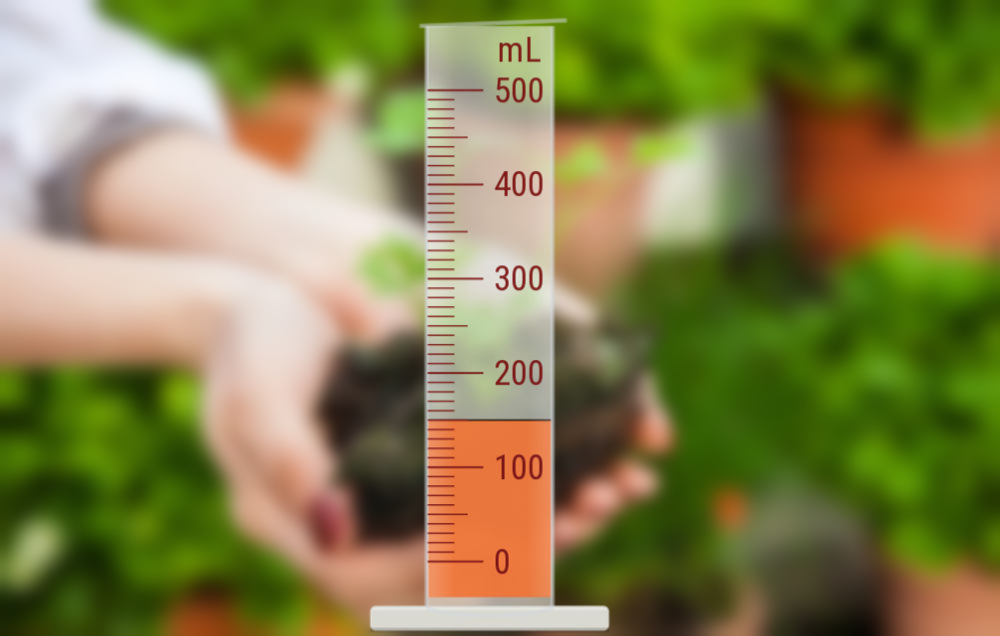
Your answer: 150 mL
